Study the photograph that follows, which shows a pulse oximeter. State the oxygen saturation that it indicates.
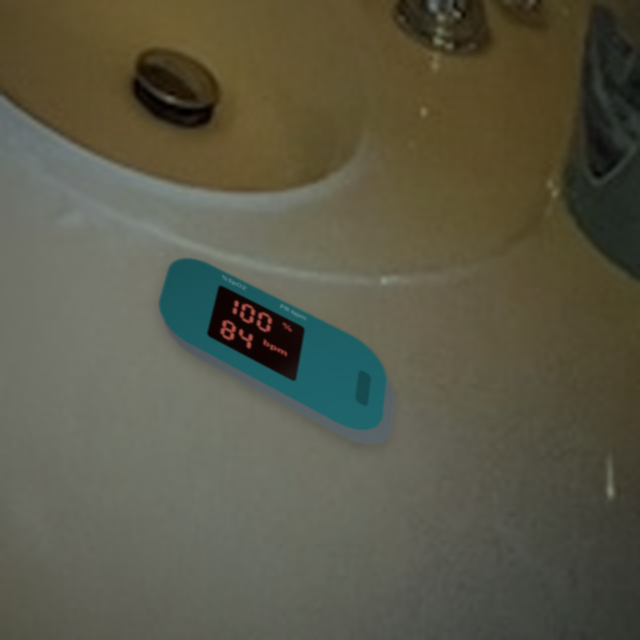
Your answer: 100 %
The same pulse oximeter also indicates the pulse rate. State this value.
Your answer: 84 bpm
